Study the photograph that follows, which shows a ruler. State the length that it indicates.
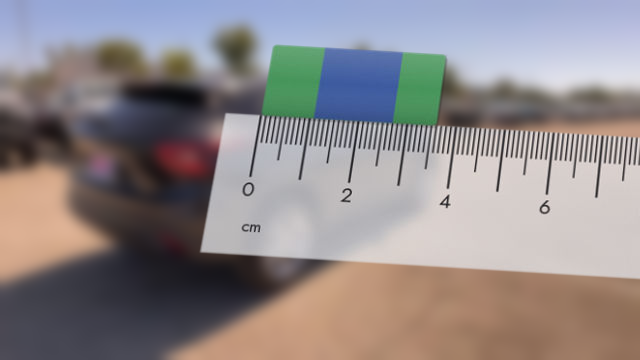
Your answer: 3.6 cm
